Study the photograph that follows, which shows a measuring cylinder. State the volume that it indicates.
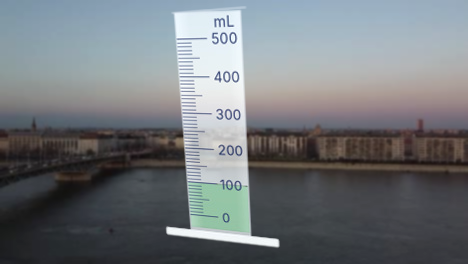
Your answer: 100 mL
